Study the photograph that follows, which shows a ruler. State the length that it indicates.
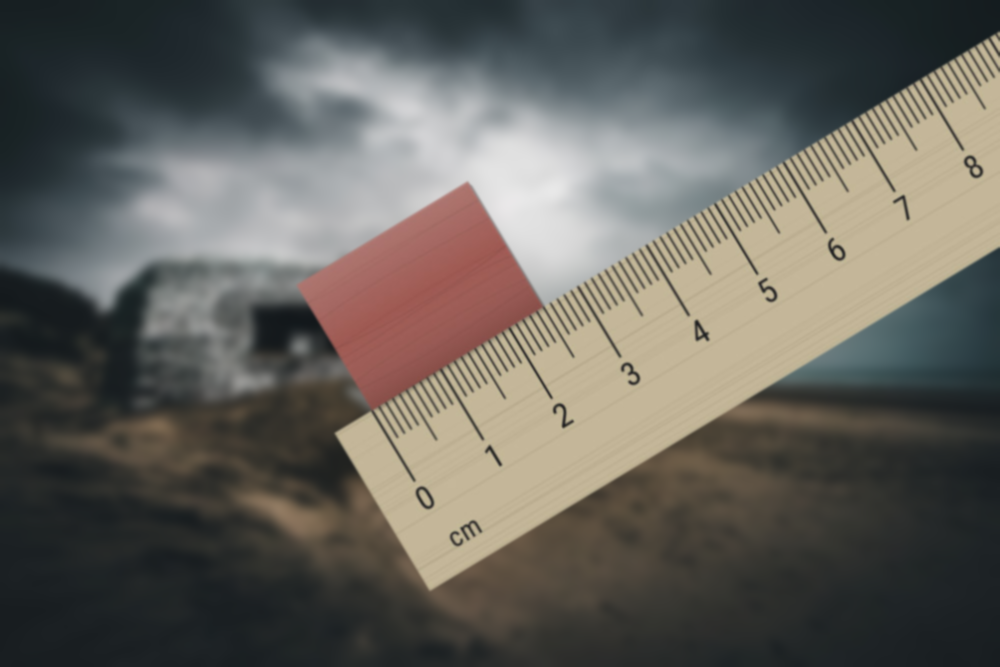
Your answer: 2.5 cm
